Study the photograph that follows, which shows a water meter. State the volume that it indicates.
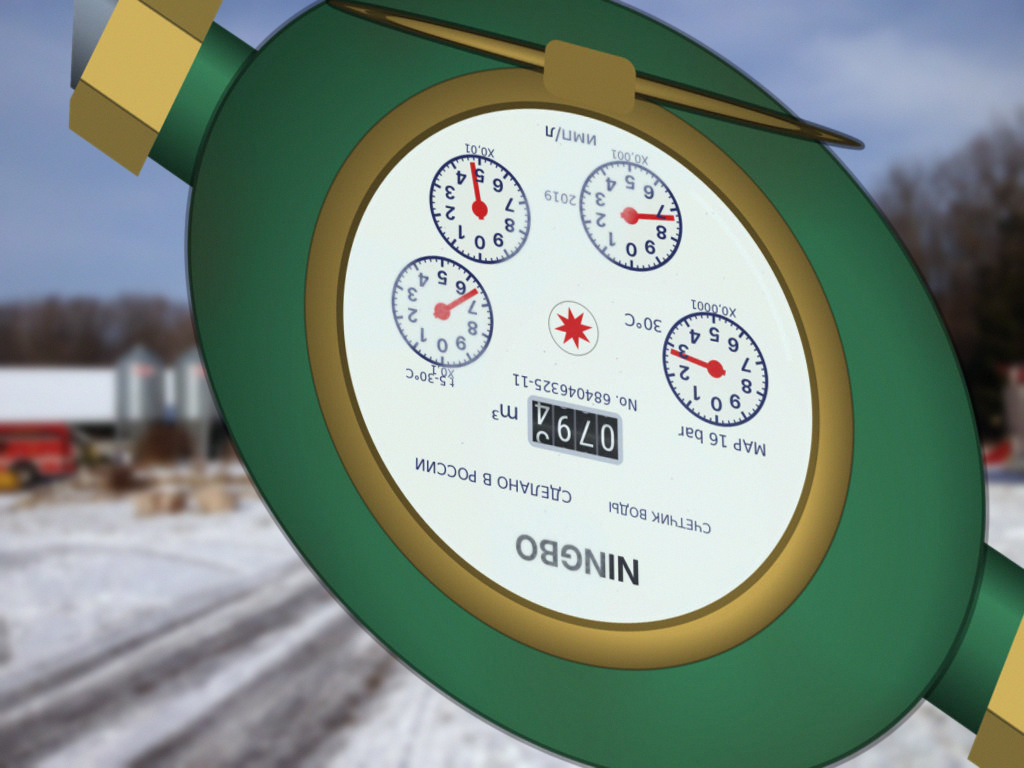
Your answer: 793.6472 m³
